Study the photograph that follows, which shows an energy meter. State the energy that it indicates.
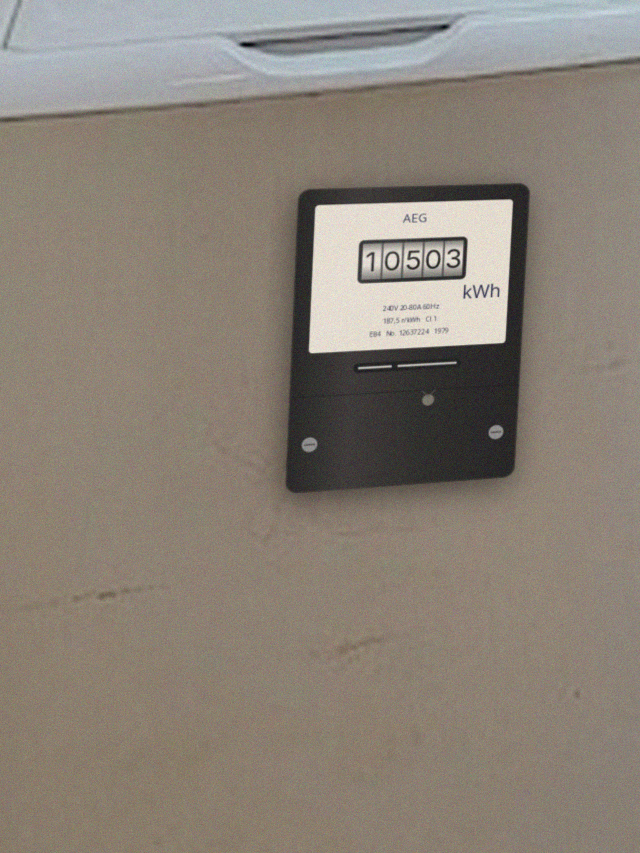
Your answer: 10503 kWh
